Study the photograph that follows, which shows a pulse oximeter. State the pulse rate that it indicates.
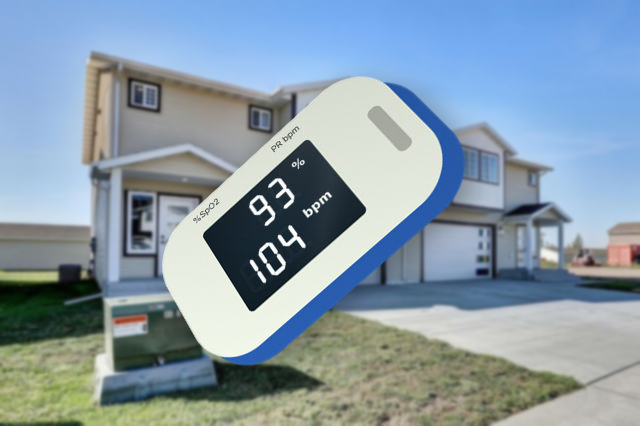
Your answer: 104 bpm
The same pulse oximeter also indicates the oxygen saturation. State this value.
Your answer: 93 %
